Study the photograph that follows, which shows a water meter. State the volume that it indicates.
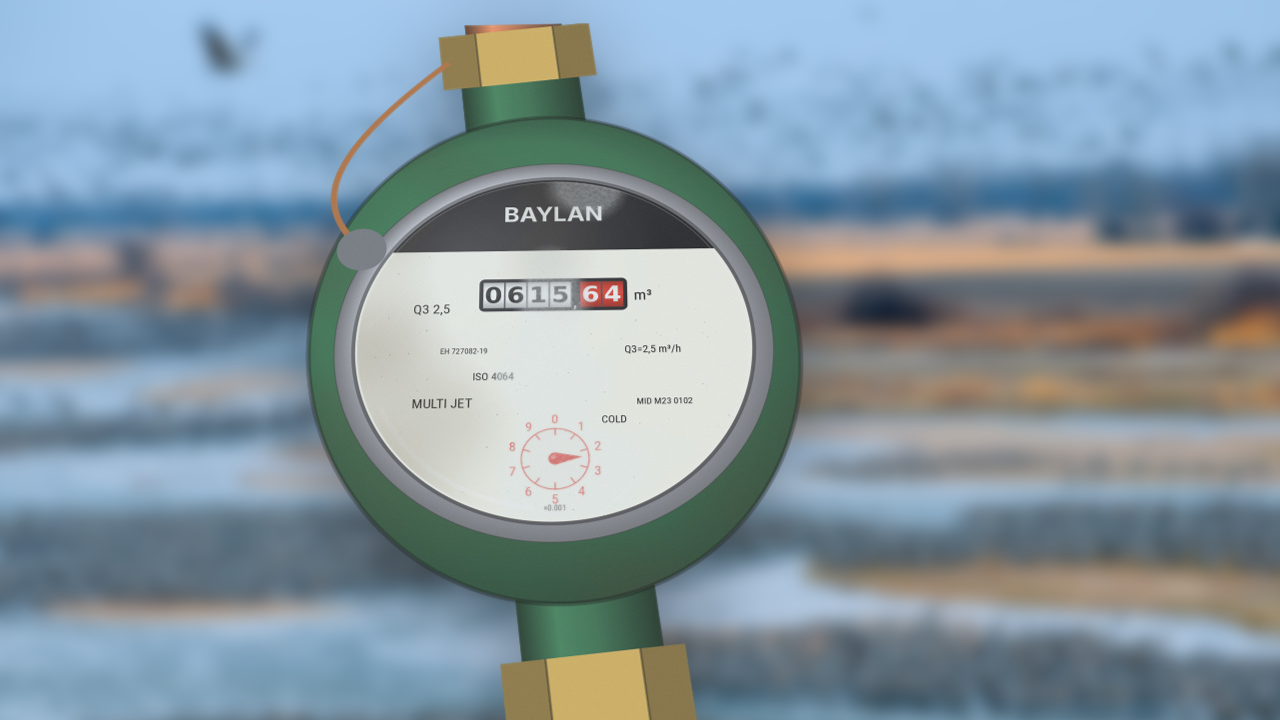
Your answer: 615.642 m³
